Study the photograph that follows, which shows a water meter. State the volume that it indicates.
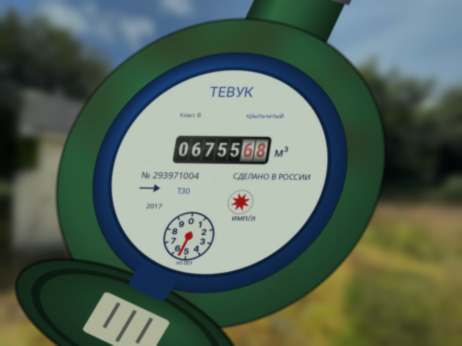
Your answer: 6755.685 m³
